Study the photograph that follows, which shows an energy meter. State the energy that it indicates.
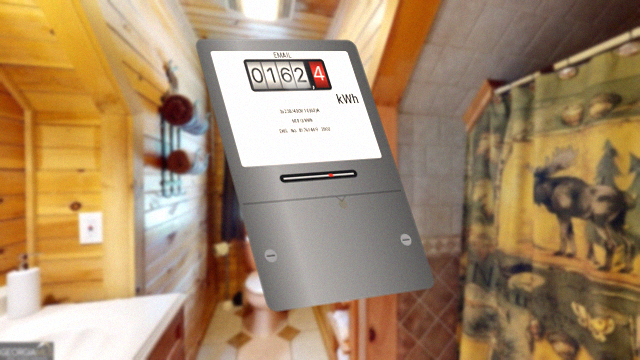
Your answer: 162.4 kWh
